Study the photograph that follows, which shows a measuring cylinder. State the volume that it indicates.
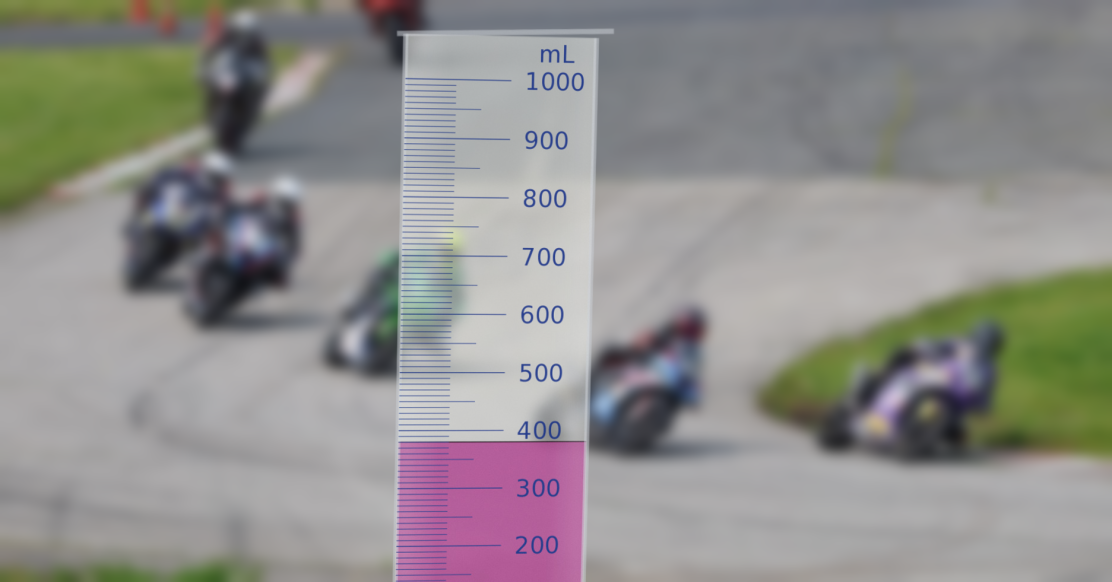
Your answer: 380 mL
